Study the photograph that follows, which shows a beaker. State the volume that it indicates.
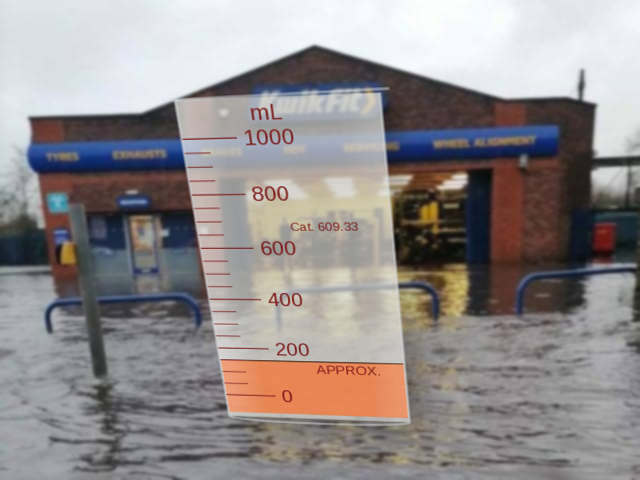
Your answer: 150 mL
